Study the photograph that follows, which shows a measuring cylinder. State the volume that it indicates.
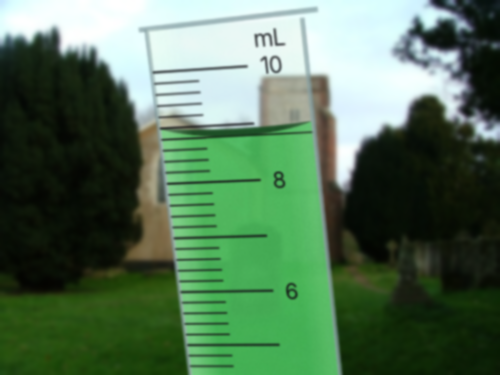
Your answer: 8.8 mL
